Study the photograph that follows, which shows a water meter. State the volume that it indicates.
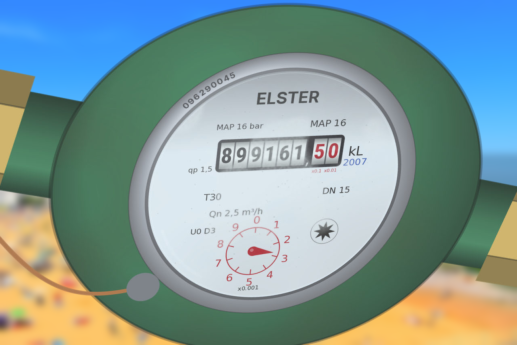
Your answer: 899161.502 kL
